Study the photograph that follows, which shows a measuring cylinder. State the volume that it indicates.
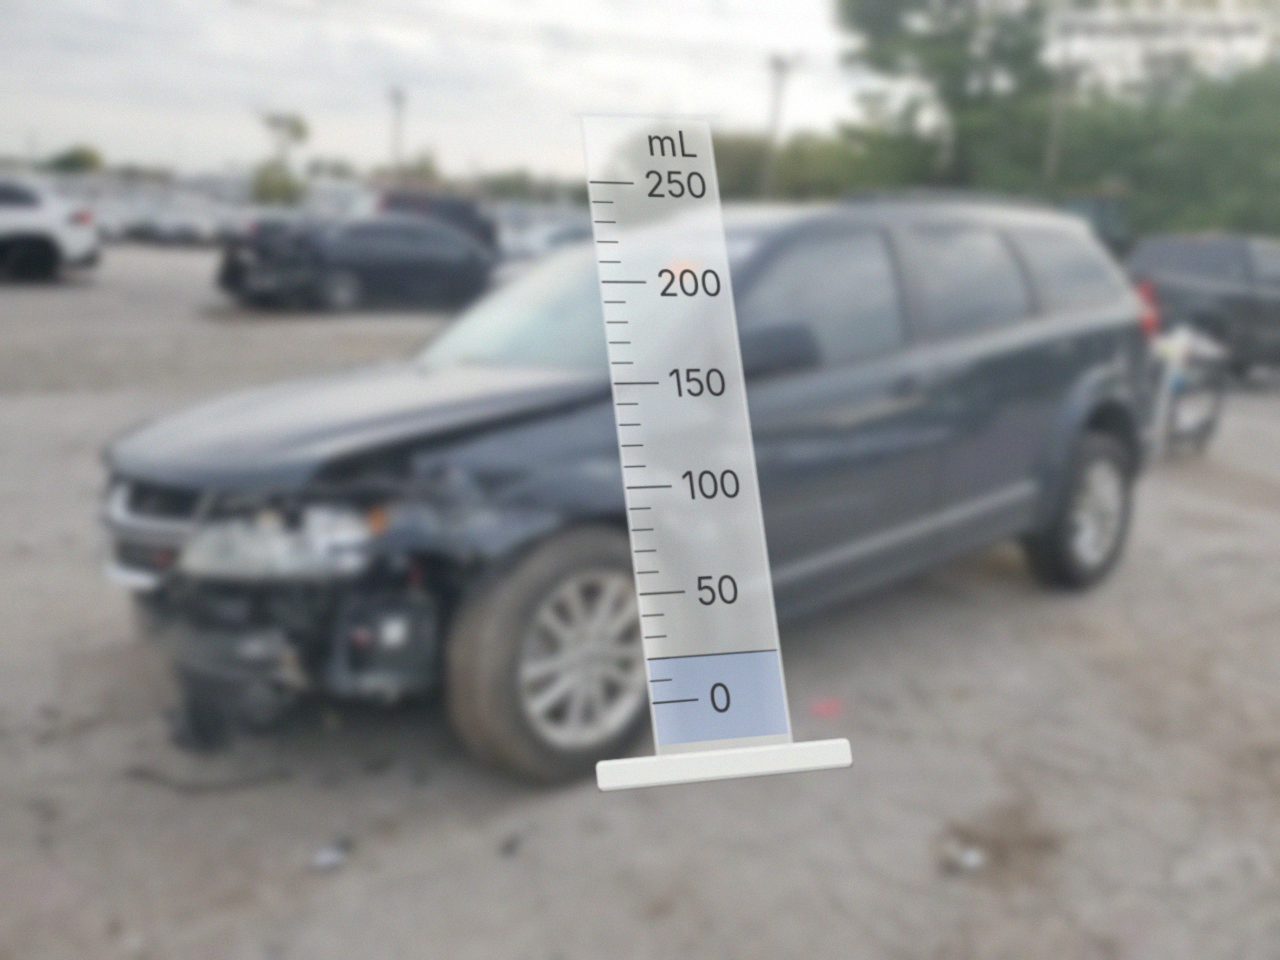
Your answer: 20 mL
